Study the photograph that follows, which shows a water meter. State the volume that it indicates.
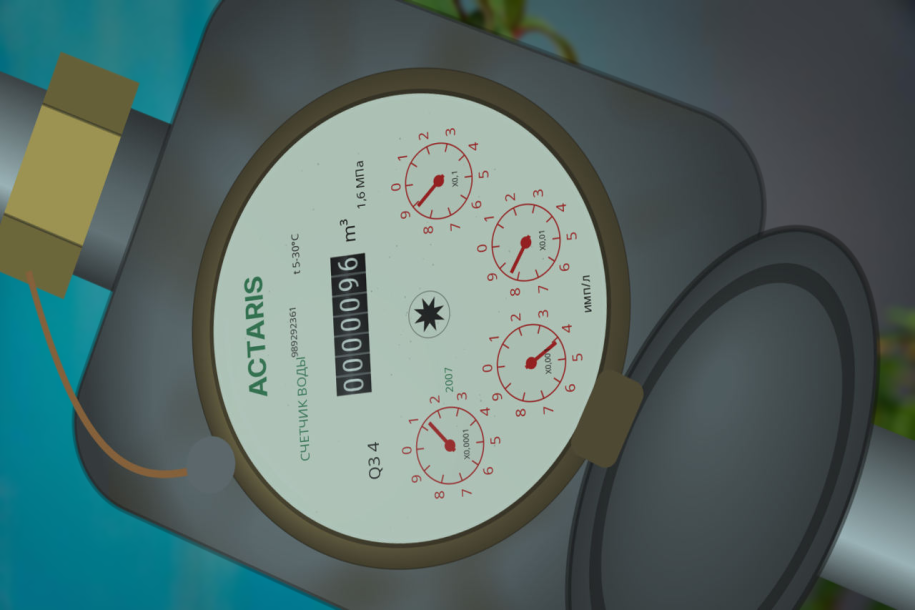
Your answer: 96.8841 m³
